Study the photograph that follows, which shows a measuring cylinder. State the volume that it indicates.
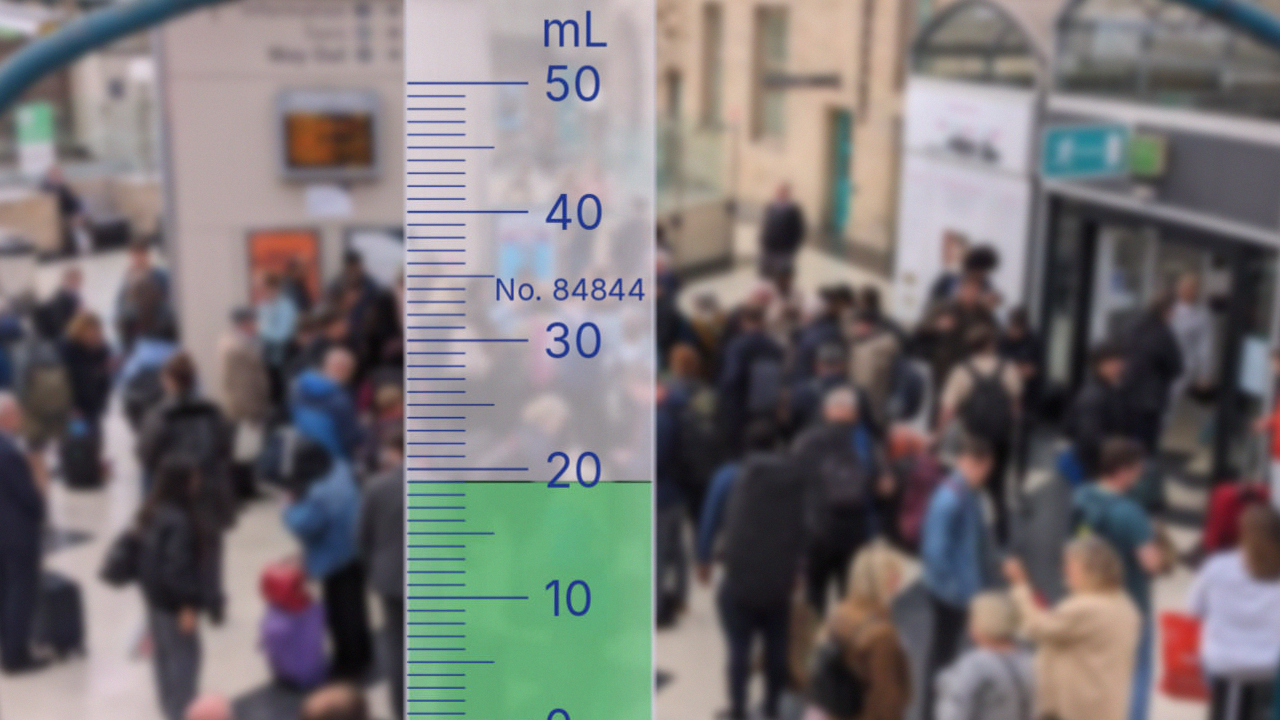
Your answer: 19 mL
